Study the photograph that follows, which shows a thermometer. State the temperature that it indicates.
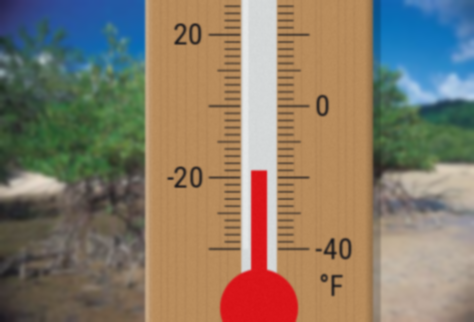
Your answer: -18 °F
